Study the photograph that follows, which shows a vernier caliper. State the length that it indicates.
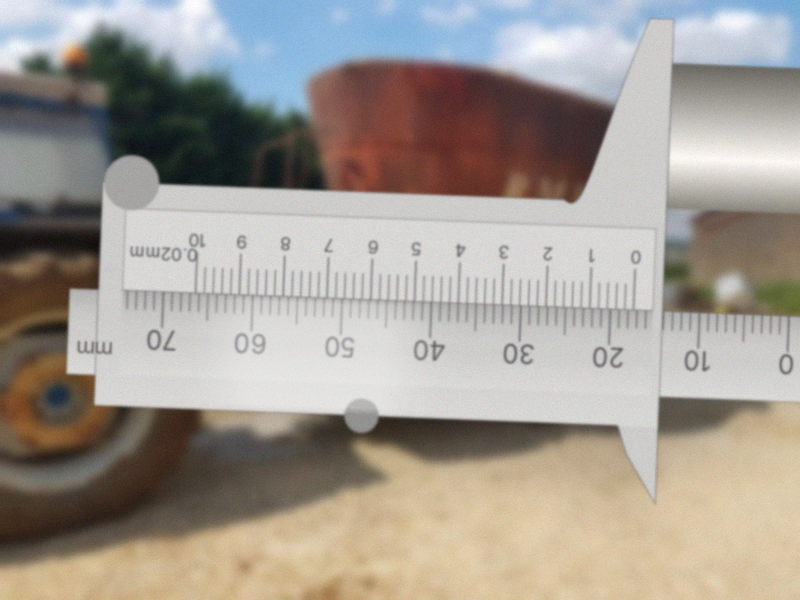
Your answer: 17.4 mm
